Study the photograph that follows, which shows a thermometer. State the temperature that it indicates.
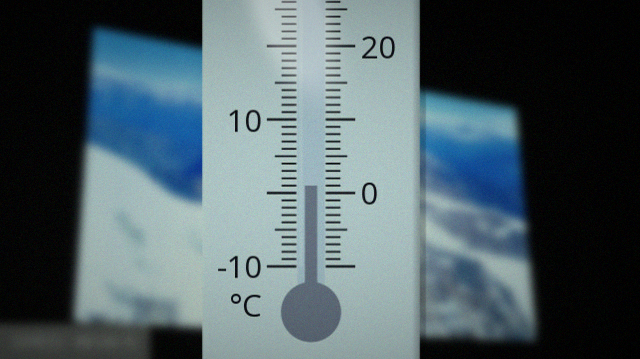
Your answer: 1 °C
